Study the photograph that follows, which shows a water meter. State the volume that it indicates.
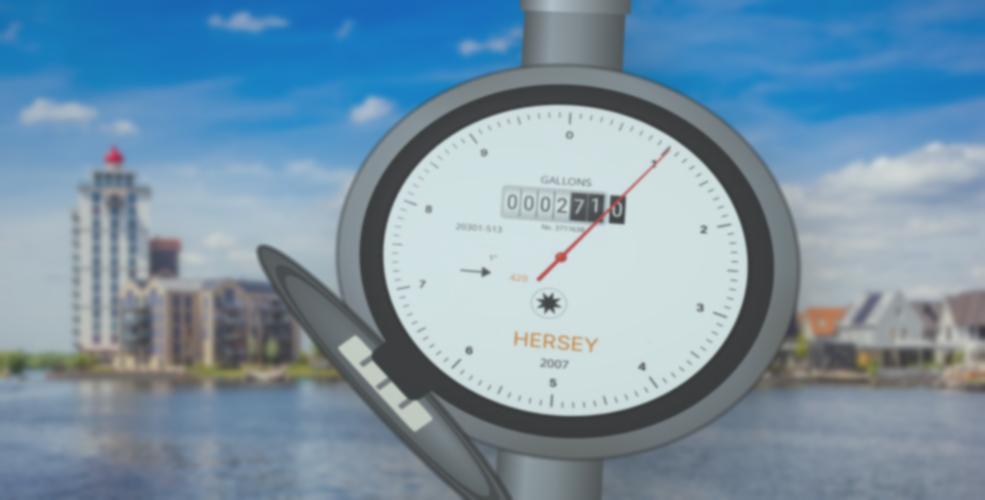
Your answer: 2711.0 gal
